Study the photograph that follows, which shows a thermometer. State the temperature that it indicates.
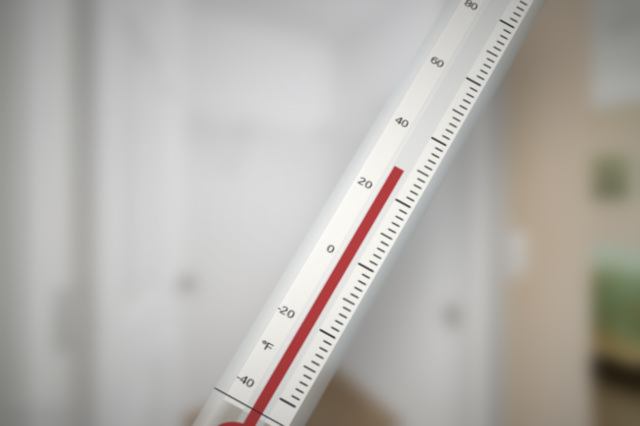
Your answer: 28 °F
